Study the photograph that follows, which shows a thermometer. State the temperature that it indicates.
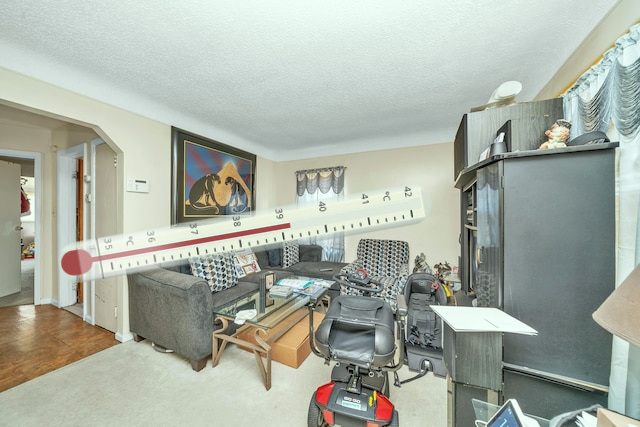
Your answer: 39.2 °C
